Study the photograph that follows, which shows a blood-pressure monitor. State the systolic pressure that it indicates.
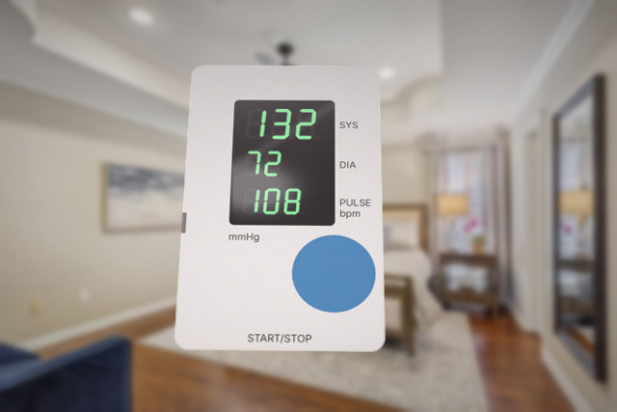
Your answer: 132 mmHg
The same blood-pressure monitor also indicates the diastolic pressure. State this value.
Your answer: 72 mmHg
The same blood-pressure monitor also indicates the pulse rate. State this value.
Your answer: 108 bpm
